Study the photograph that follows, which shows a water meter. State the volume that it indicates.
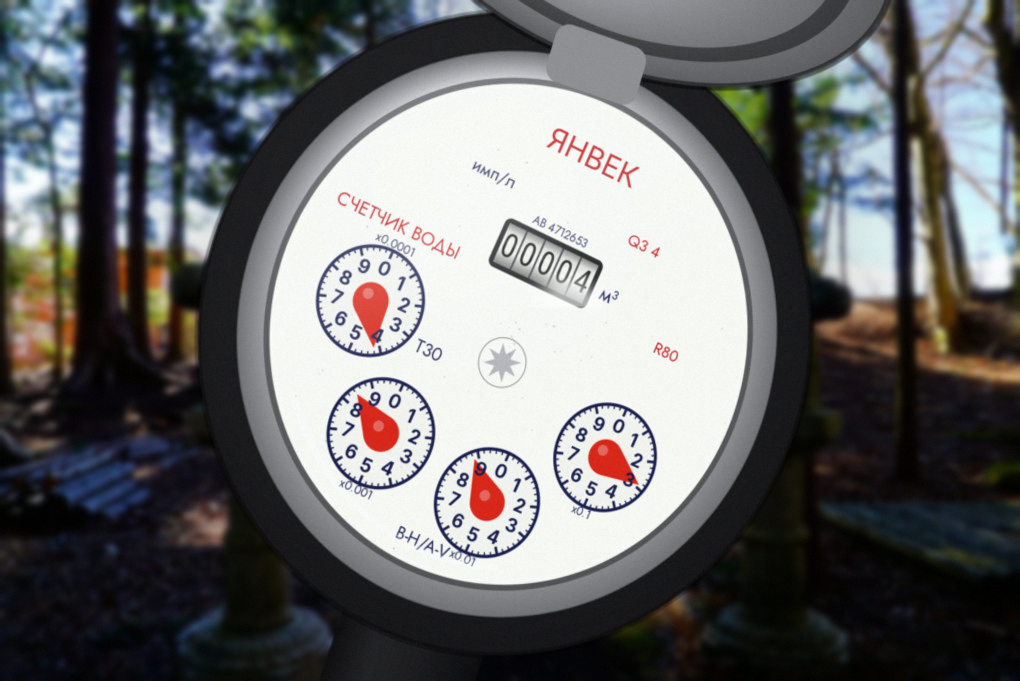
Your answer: 4.2884 m³
